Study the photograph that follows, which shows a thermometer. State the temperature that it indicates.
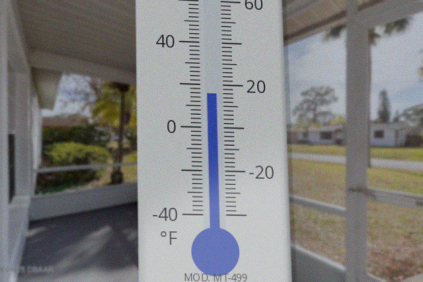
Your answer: 16 °F
